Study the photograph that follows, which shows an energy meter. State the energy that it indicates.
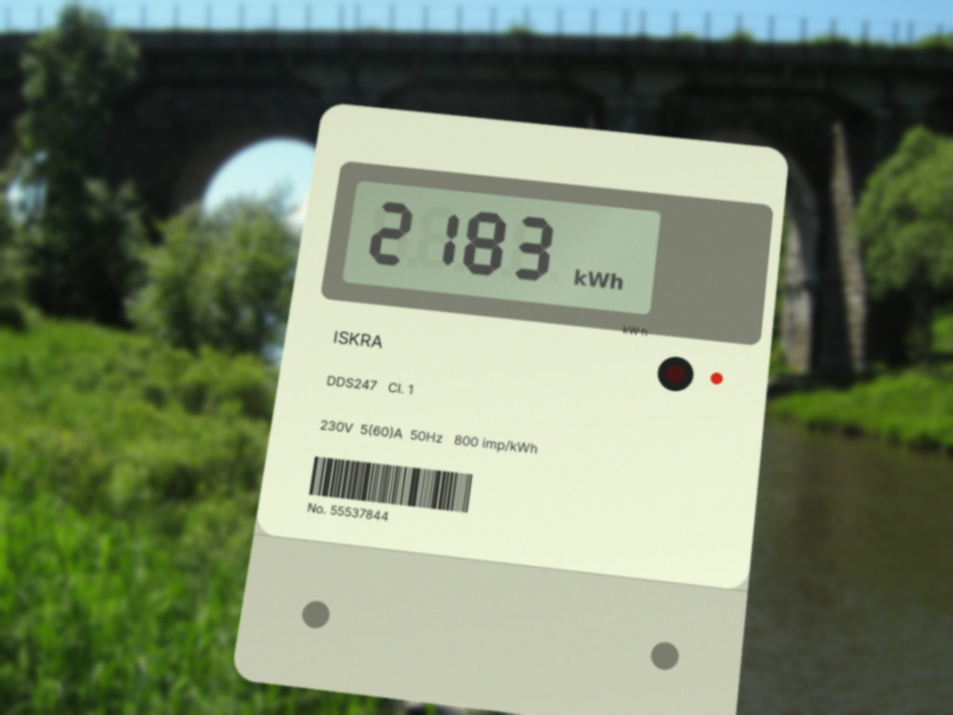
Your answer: 2183 kWh
